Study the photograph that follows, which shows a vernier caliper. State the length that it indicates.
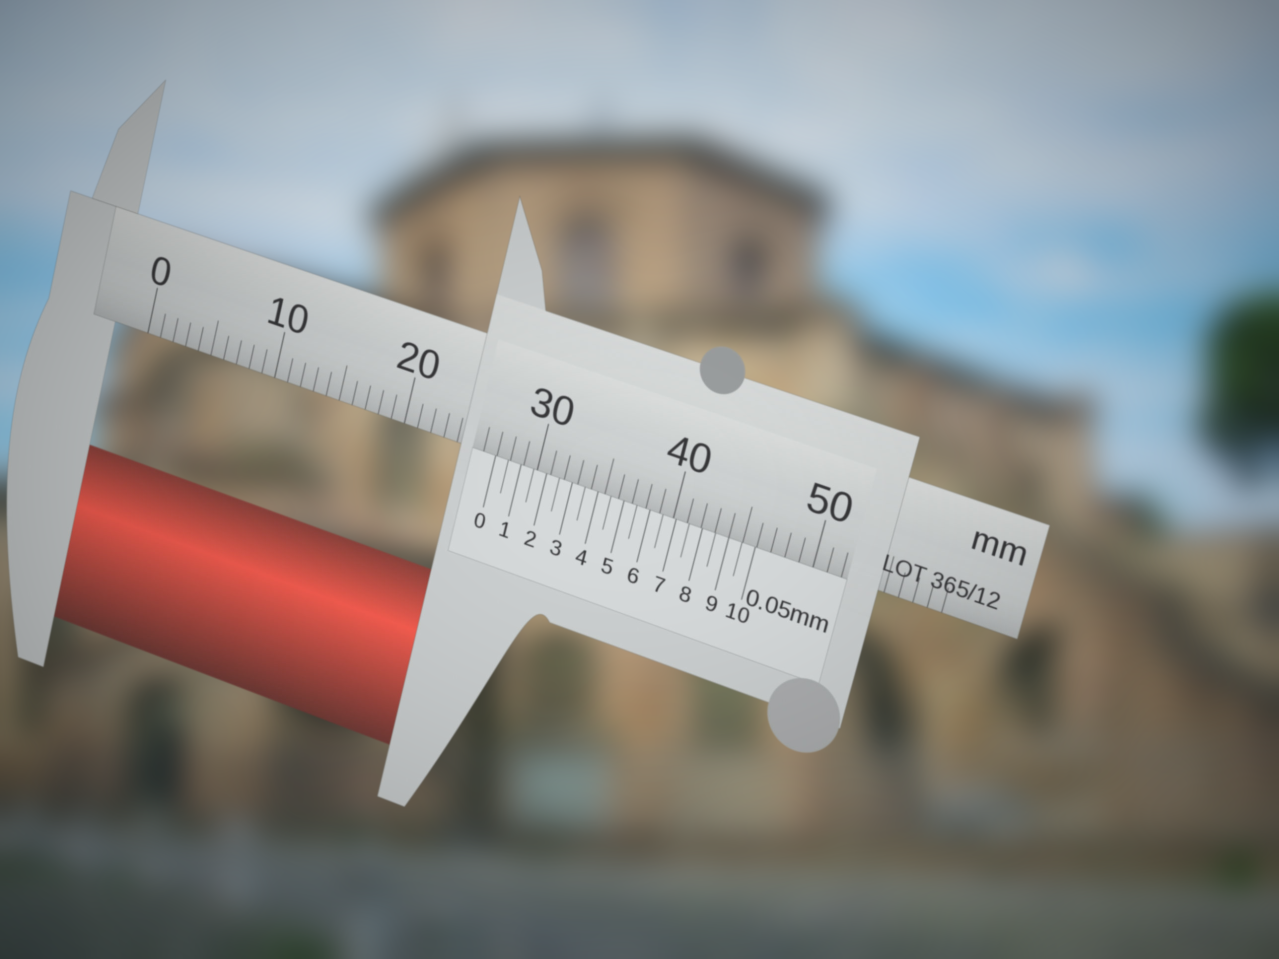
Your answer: 26.9 mm
